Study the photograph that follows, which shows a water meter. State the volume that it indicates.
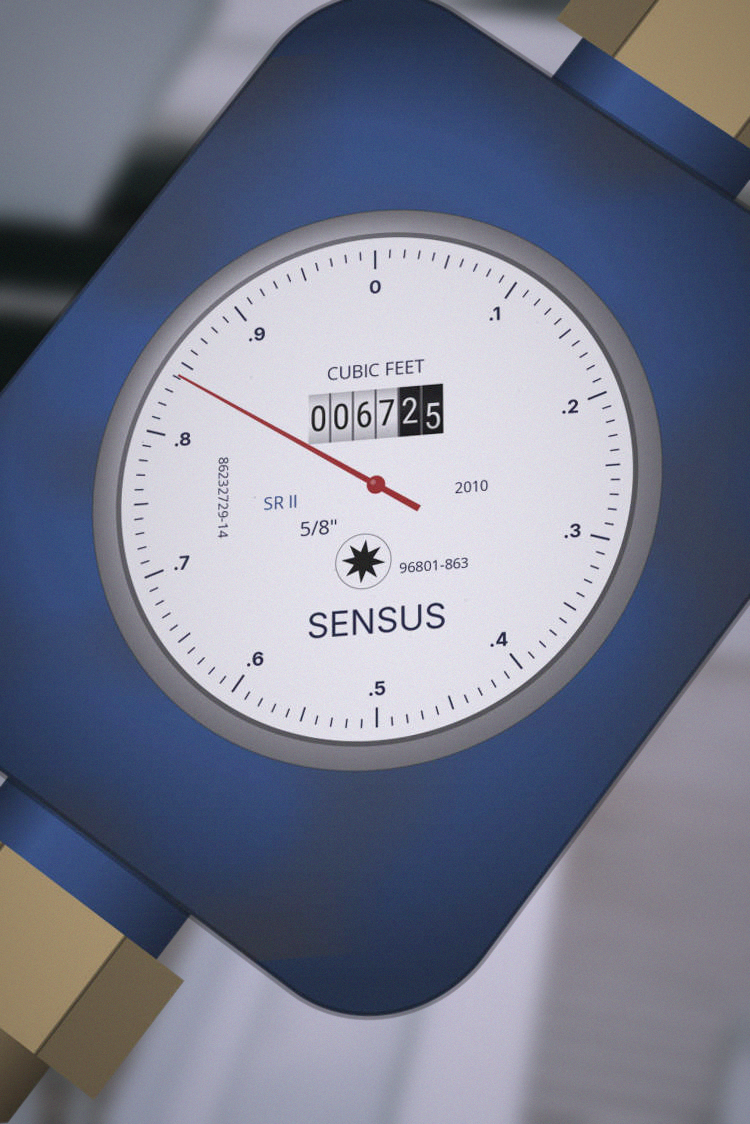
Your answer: 6724.84 ft³
